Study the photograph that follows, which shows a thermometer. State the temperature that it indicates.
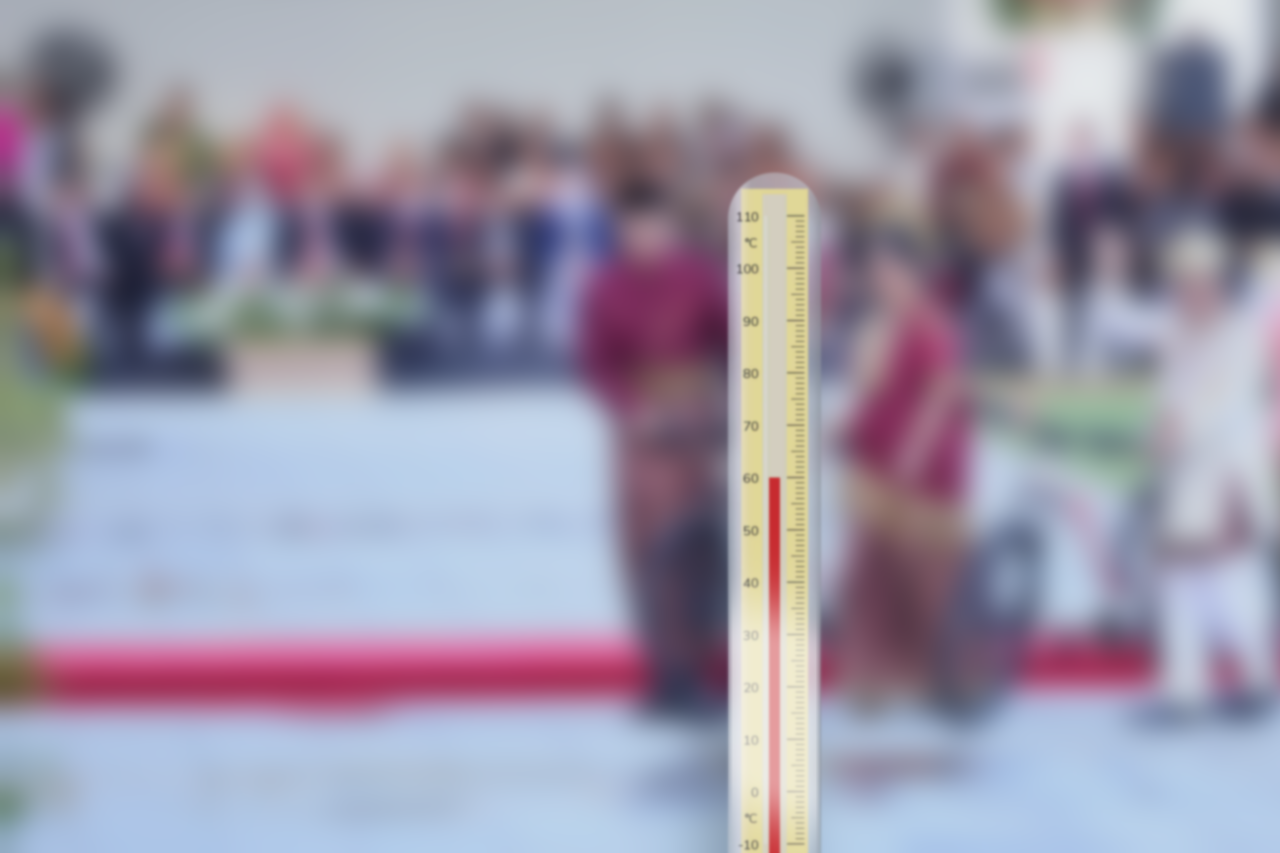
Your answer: 60 °C
